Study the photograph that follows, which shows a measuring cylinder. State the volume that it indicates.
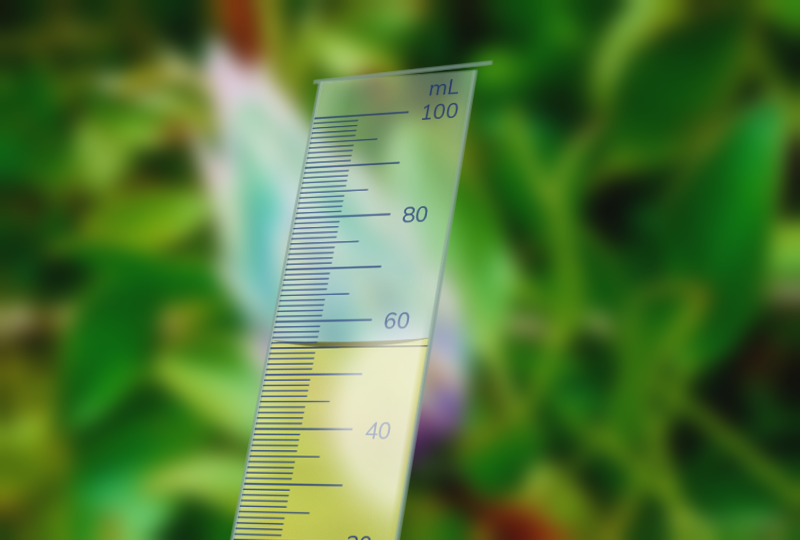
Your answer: 55 mL
